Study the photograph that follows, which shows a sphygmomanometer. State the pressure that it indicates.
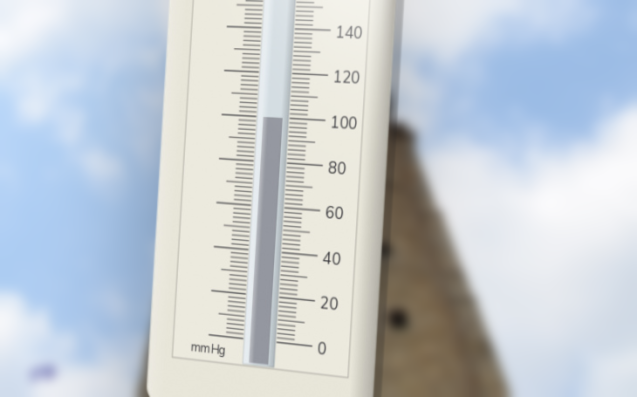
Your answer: 100 mmHg
